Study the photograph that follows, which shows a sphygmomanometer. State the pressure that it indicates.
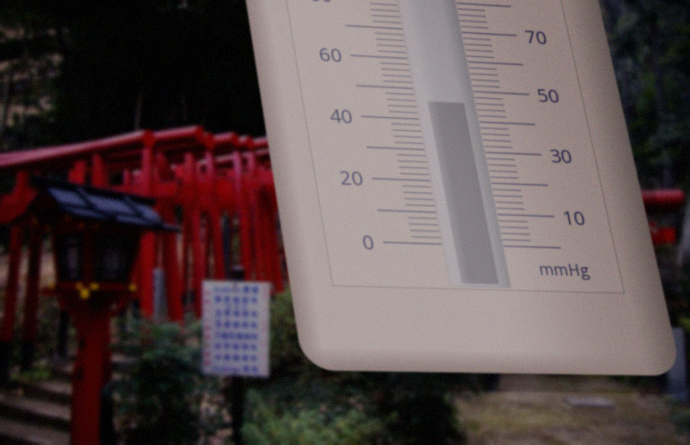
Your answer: 46 mmHg
